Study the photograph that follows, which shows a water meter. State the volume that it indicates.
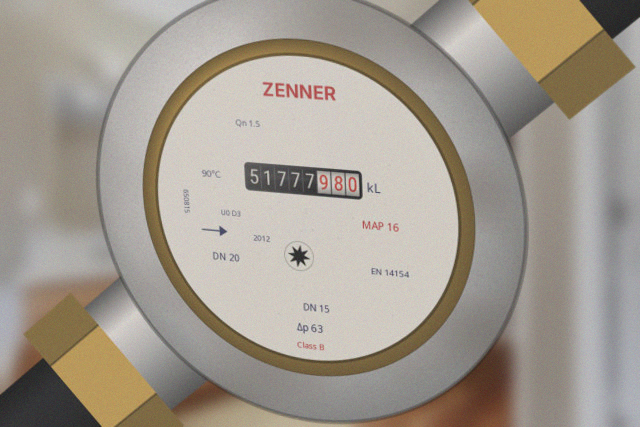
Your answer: 51777.980 kL
